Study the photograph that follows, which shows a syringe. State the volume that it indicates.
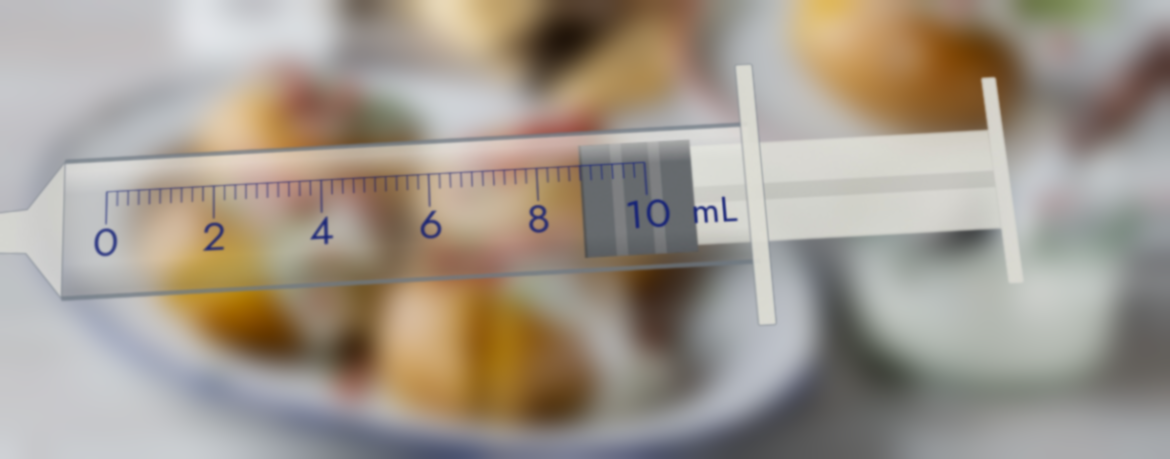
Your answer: 8.8 mL
